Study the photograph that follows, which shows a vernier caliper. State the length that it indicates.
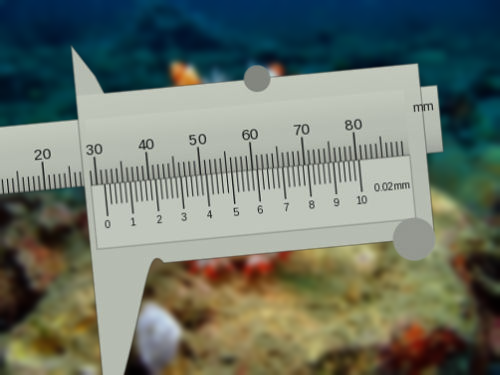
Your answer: 31.5 mm
